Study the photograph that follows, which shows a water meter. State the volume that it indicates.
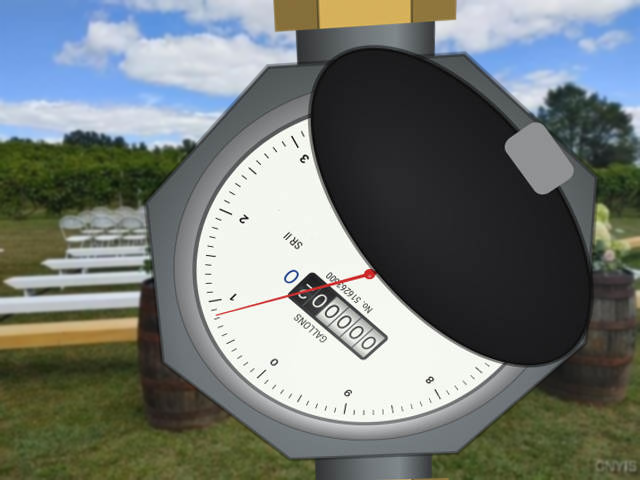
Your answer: 20.8 gal
